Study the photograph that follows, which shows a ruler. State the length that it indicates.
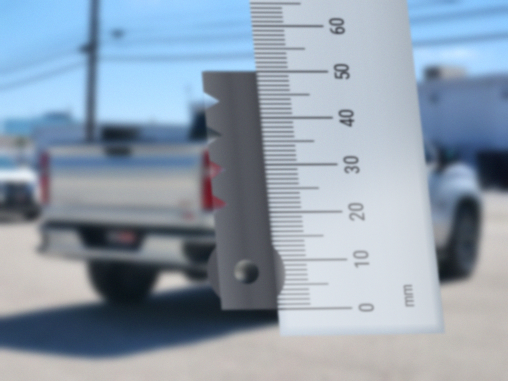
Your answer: 50 mm
